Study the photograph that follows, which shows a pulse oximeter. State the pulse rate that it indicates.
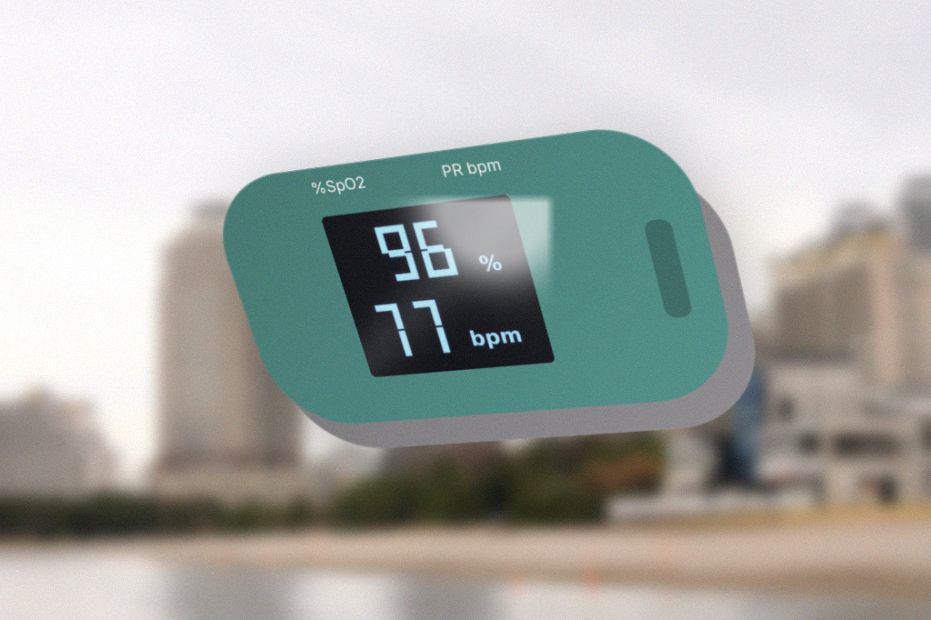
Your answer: 77 bpm
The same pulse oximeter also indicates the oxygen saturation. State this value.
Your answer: 96 %
